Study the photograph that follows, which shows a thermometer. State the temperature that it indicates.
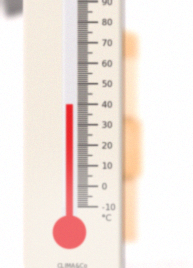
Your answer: 40 °C
